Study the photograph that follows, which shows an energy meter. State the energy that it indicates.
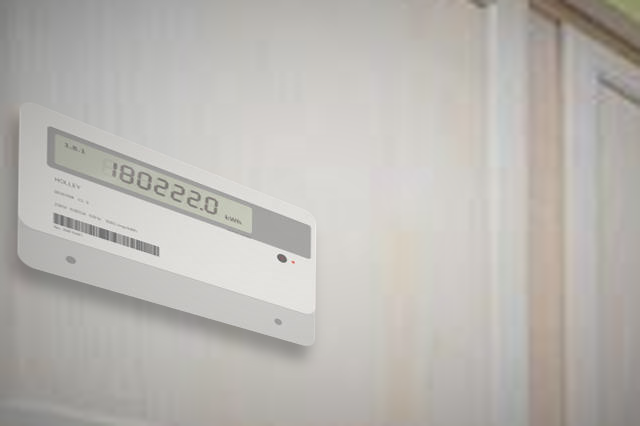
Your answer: 180222.0 kWh
